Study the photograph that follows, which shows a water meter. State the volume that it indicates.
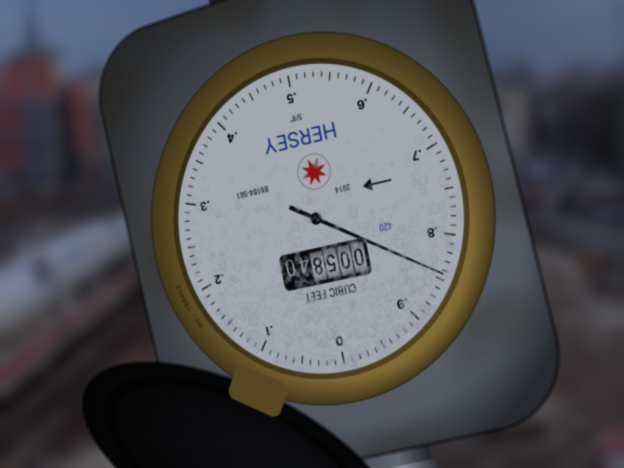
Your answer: 5839.84 ft³
